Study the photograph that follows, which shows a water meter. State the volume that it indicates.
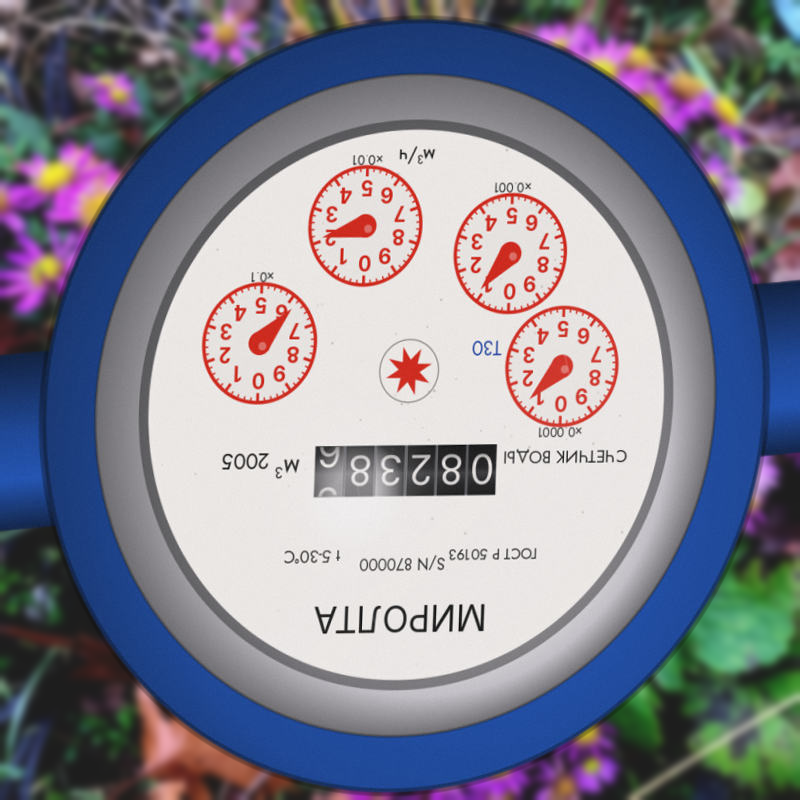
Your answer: 82385.6211 m³
